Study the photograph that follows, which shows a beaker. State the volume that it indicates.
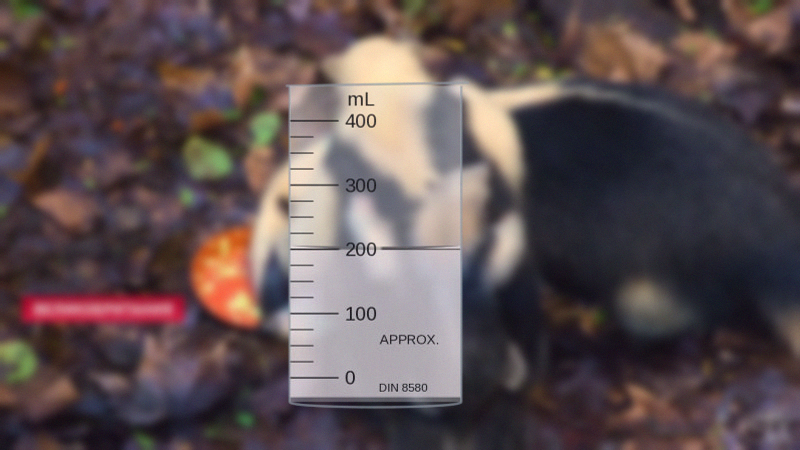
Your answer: 200 mL
